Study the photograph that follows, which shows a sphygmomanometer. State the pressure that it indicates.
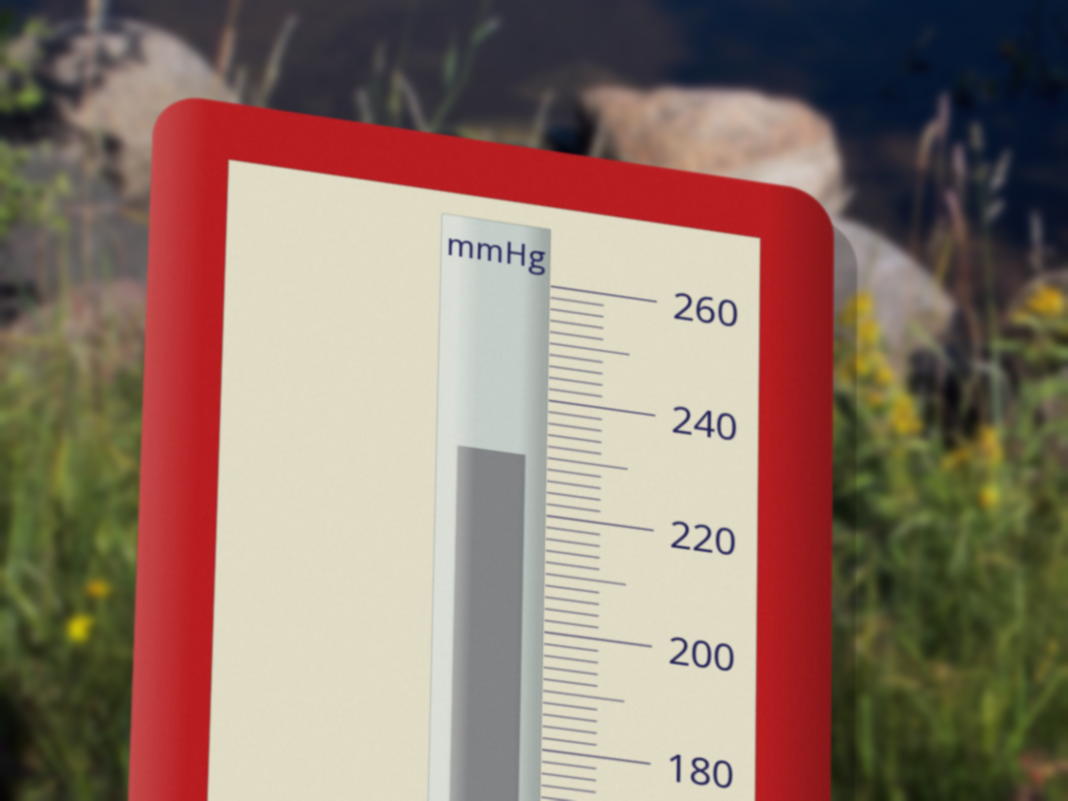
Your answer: 230 mmHg
